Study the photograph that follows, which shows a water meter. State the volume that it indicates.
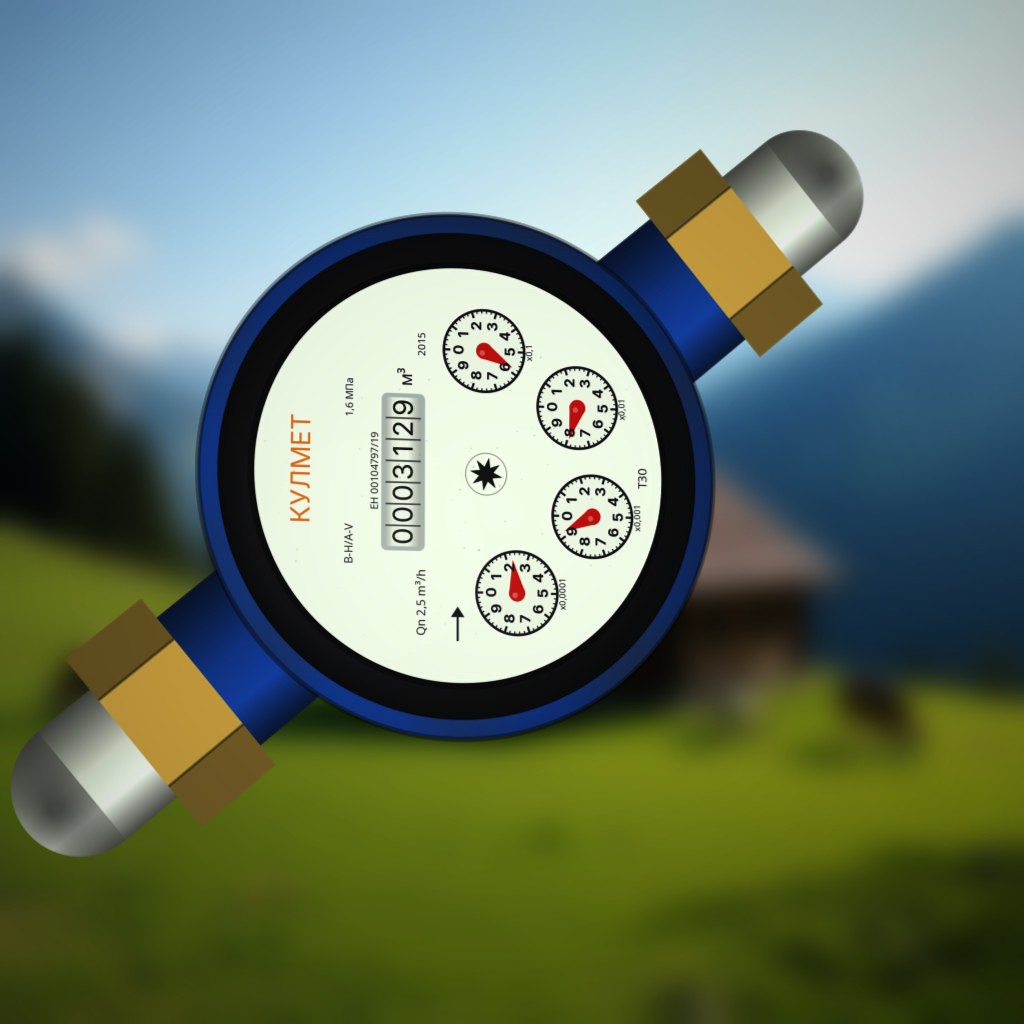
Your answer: 3129.5792 m³
